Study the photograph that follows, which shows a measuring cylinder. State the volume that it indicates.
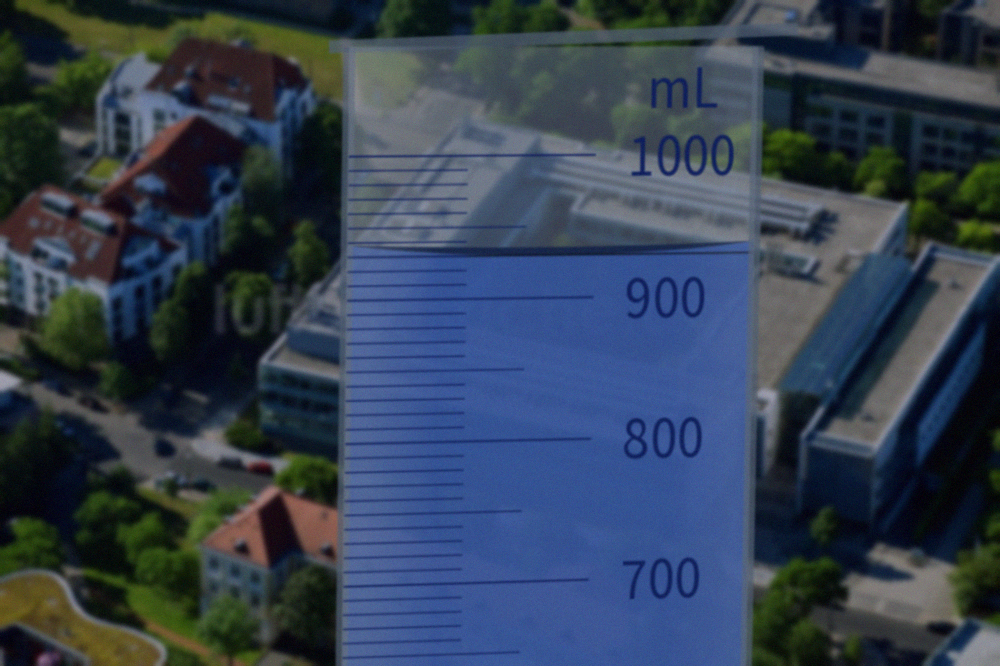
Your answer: 930 mL
